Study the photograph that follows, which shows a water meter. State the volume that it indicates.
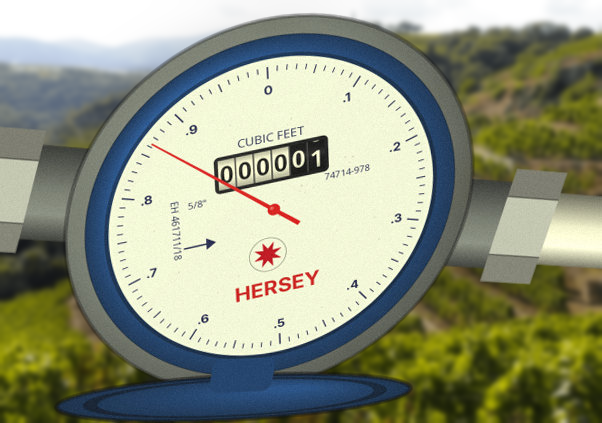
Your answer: 0.86 ft³
